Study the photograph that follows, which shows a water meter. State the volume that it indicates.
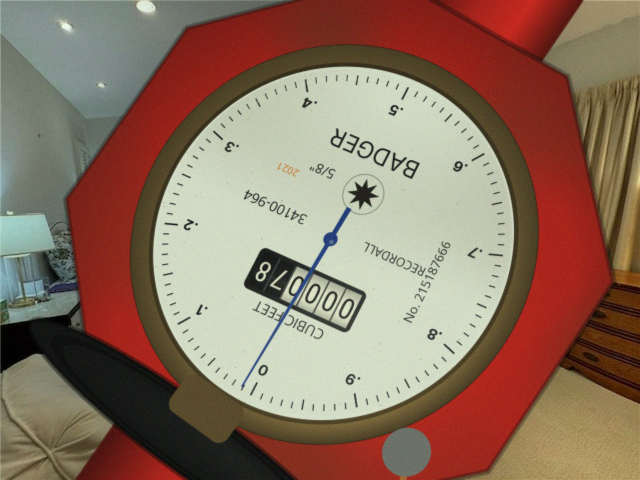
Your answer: 78.01 ft³
